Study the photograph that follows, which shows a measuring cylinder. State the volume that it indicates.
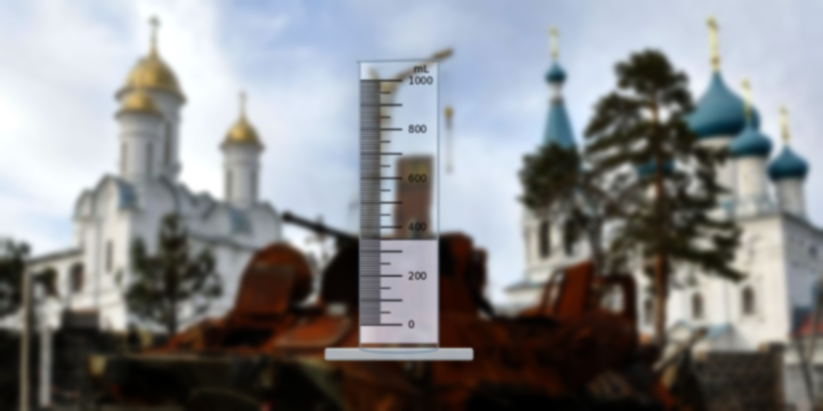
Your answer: 350 mL
